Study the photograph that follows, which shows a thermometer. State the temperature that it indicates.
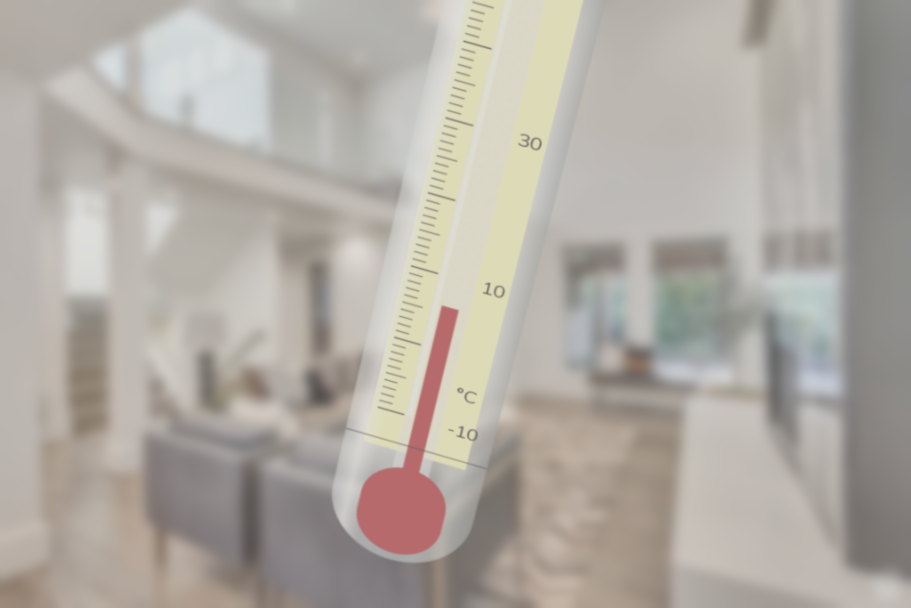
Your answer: 6 °C
